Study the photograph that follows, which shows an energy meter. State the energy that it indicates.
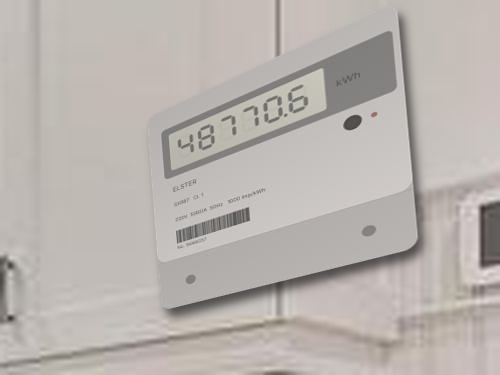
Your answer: 48770.6 kWh
